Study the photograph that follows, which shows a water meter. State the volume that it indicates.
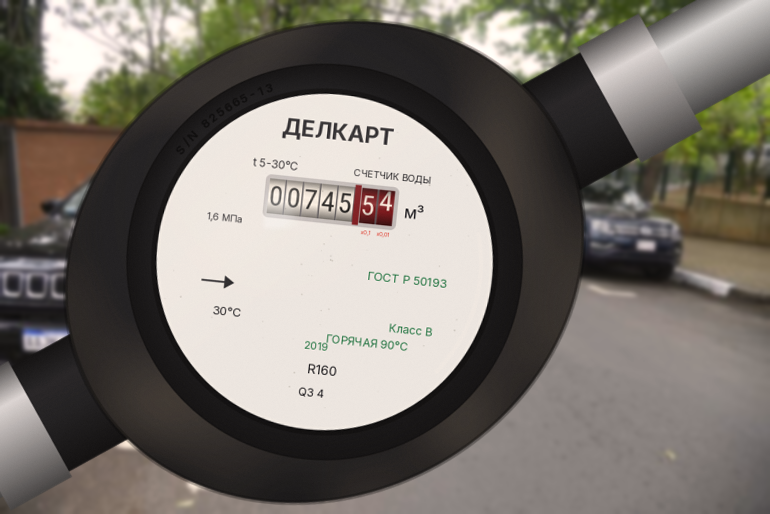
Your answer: 745.54 m³
